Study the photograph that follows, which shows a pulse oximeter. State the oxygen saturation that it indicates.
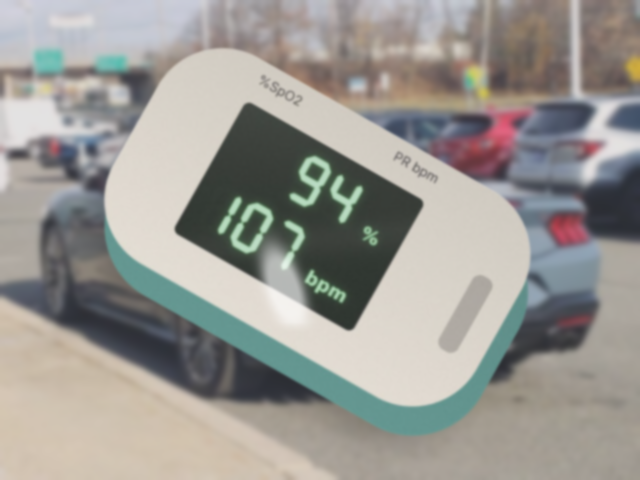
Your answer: 94 %
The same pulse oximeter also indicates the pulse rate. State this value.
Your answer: 107 bpm
